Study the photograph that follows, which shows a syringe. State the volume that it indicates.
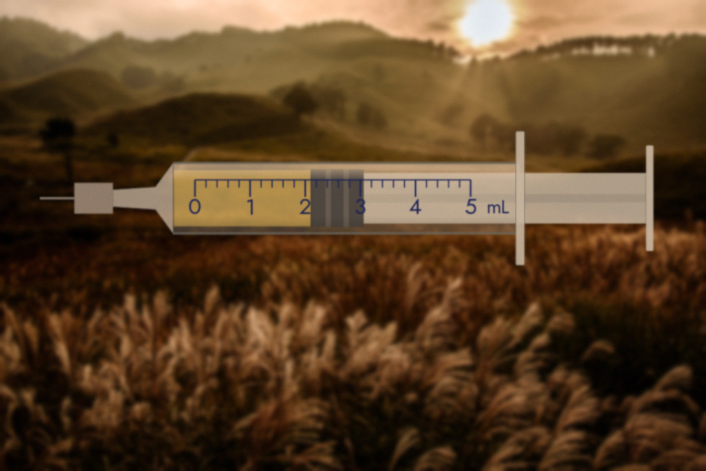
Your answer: 2.1 mL
